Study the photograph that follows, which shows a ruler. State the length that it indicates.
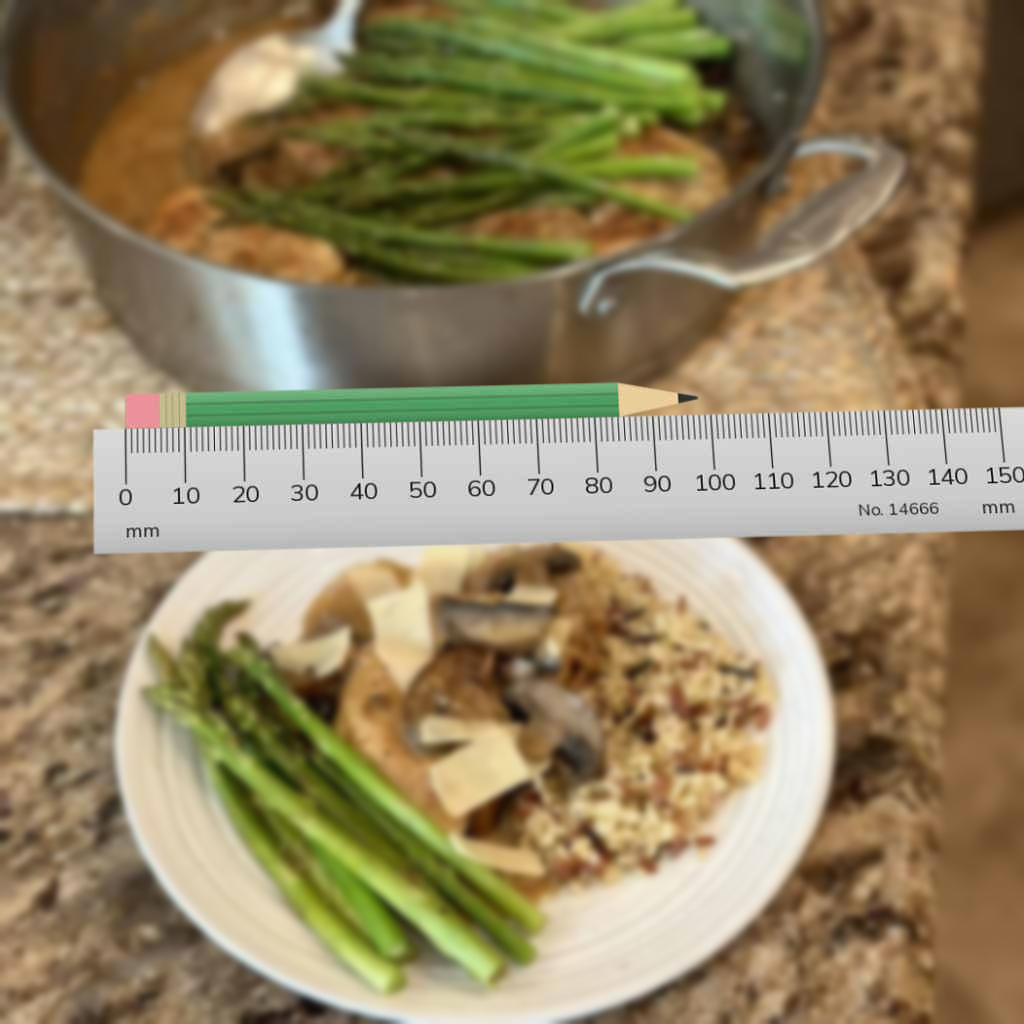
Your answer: 98 mm
